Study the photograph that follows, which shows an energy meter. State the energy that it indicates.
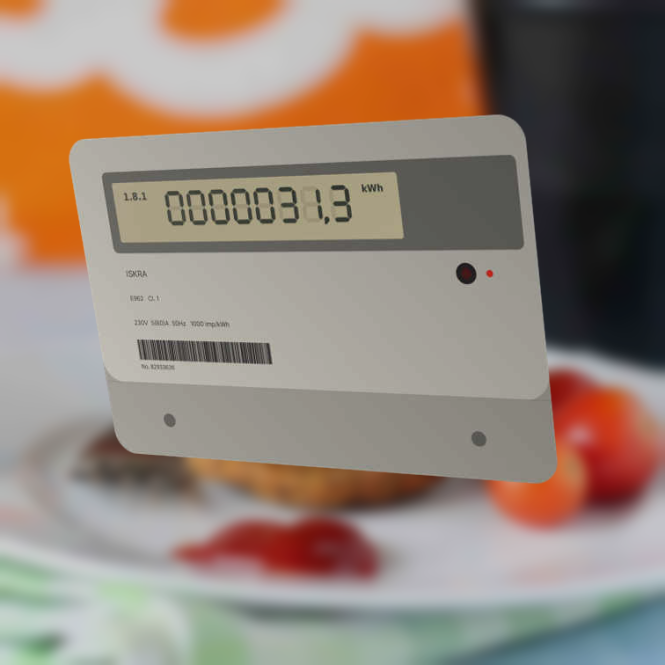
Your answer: 31.3 kWh
